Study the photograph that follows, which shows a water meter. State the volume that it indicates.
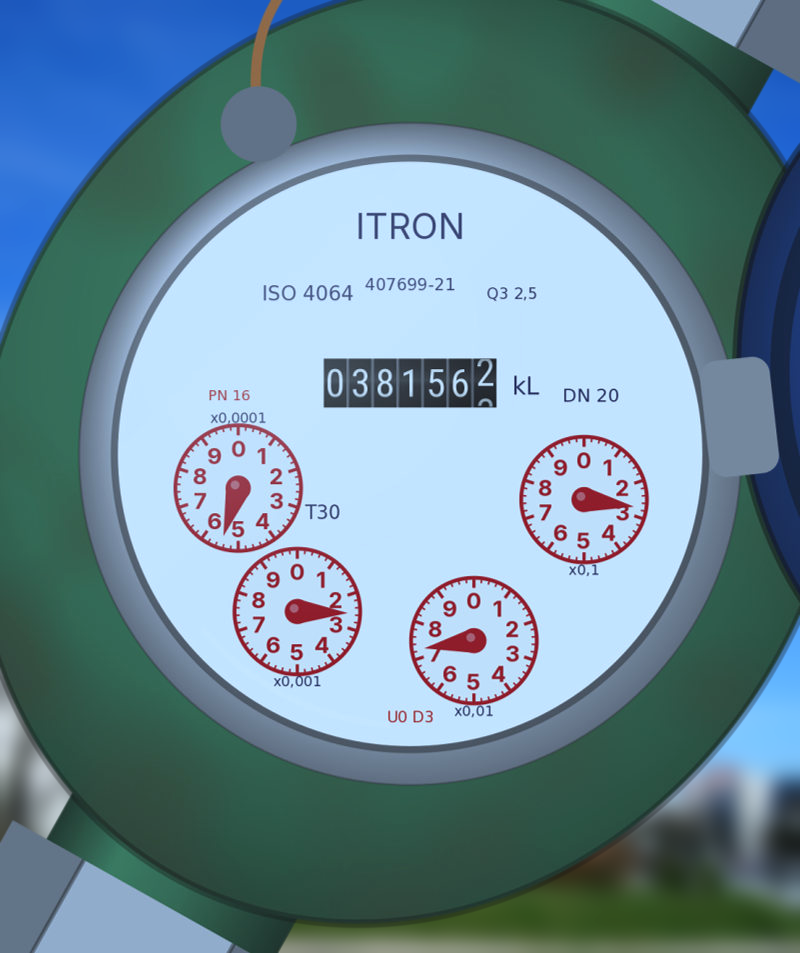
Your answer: 381562.2725 kL
